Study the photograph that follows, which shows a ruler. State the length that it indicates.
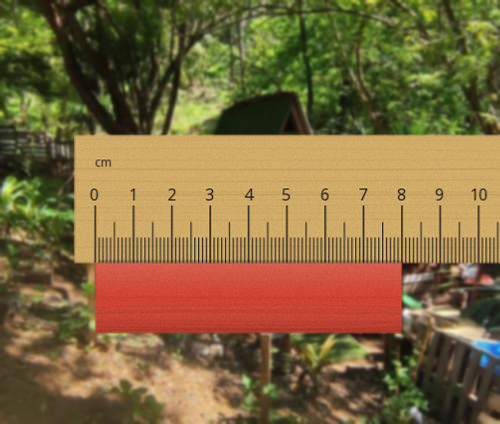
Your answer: 8 cm
